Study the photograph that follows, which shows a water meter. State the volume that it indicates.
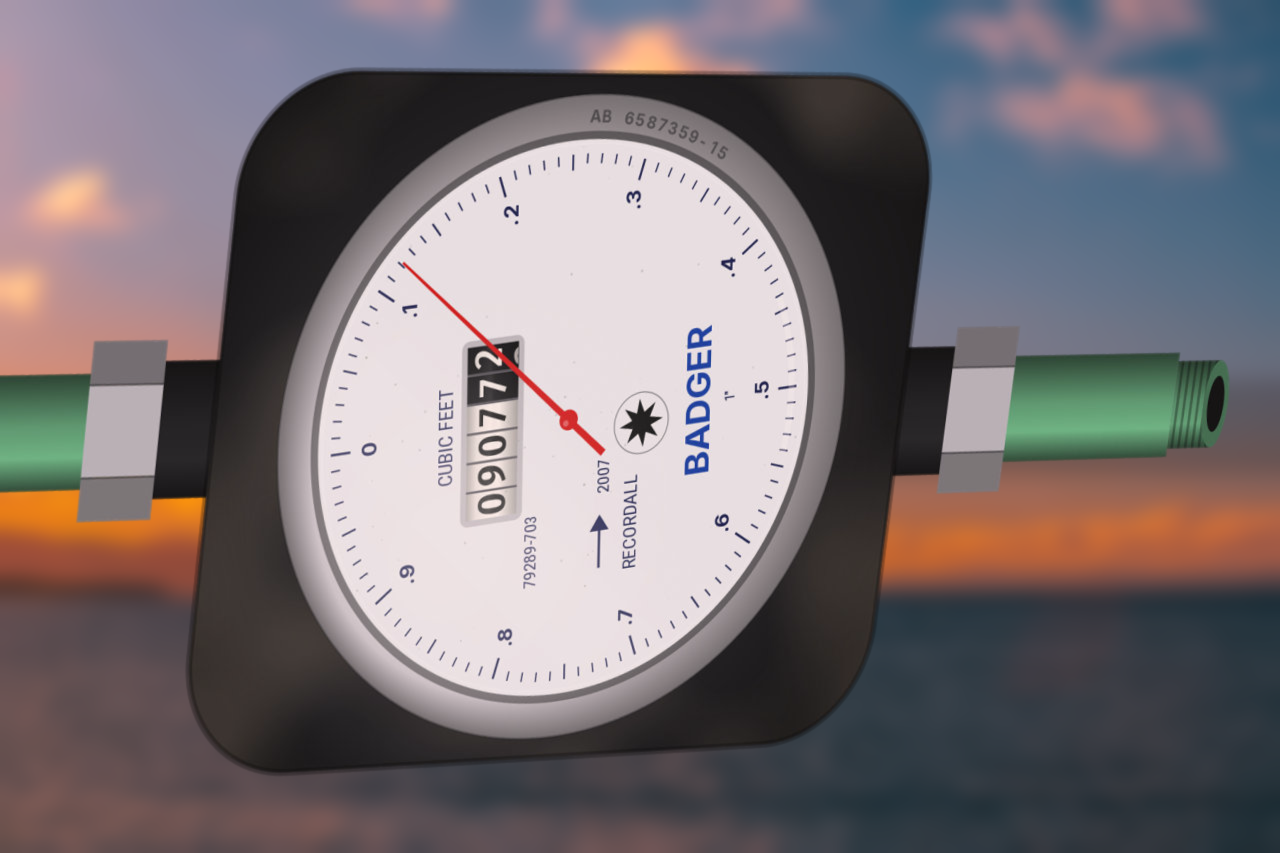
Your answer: 90772.12 ft³
